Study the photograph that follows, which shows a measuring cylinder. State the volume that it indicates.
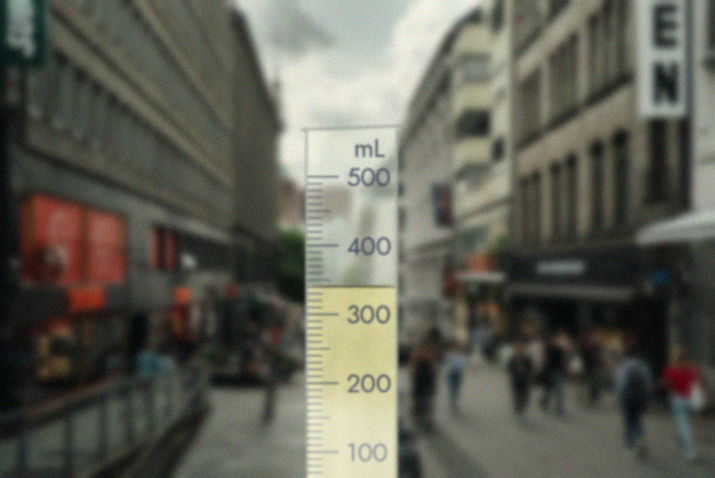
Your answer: 340 mL
